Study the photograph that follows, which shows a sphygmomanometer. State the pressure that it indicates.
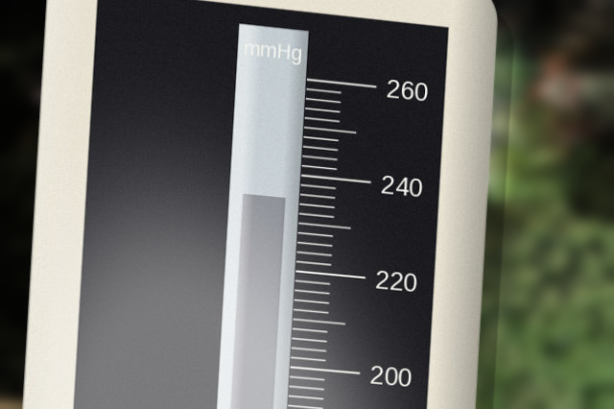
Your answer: 235 mmHg
